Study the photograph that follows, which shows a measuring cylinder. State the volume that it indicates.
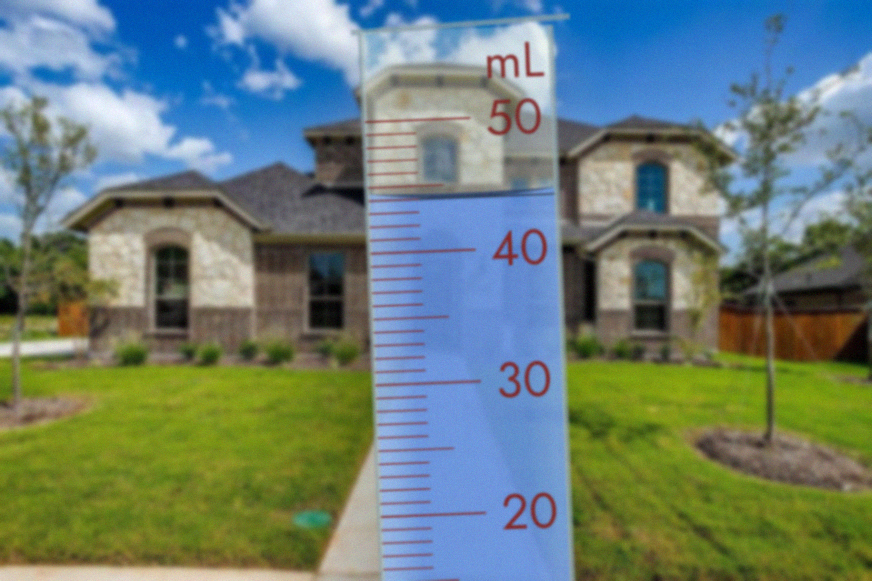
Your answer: 44 mL
